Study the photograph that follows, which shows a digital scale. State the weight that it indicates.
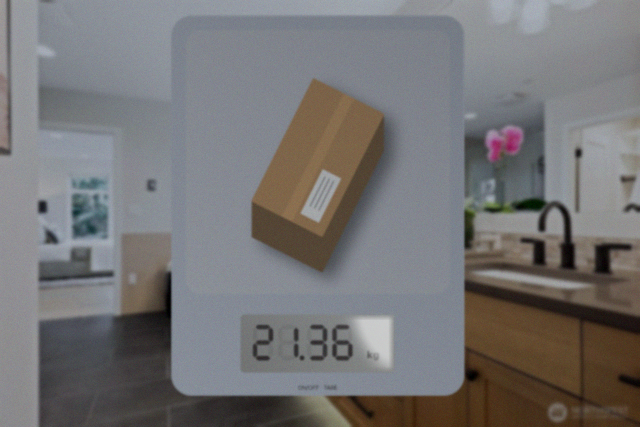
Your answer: 21.36 kg
